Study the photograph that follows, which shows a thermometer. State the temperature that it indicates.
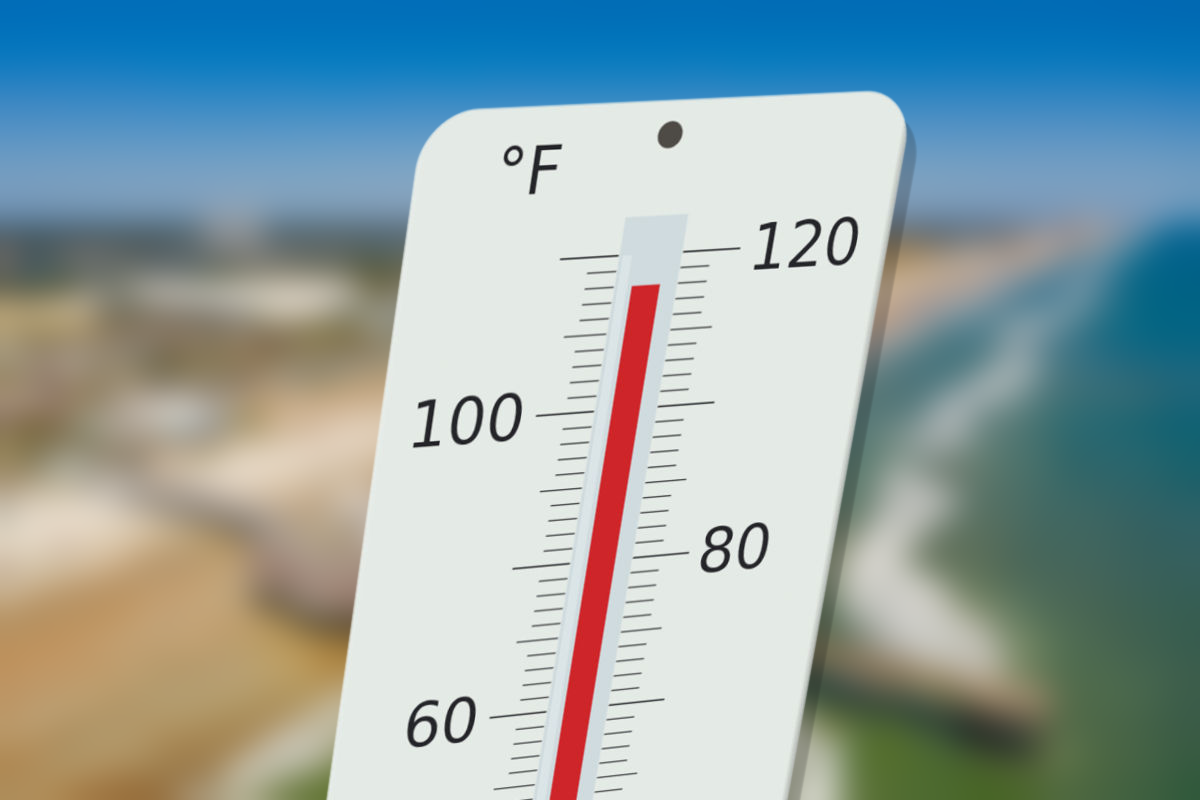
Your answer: 116 °F
